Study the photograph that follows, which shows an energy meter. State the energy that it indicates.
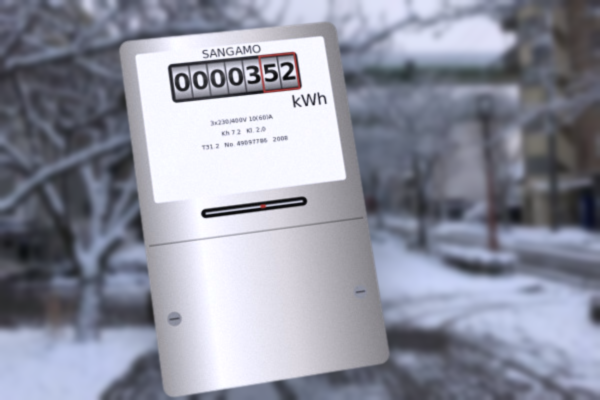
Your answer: 3.52 kWh
